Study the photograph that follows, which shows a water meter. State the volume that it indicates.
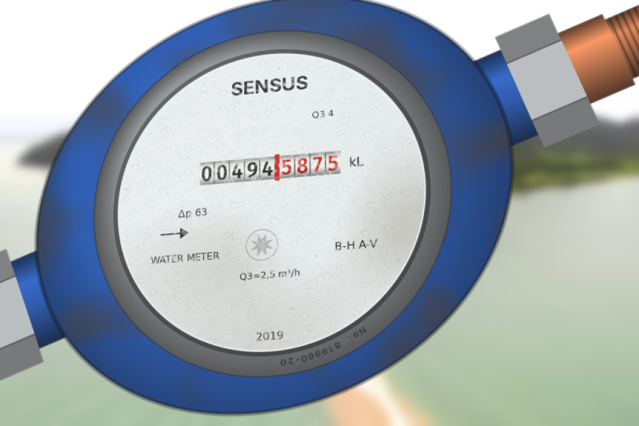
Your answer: 494.5875 kL
